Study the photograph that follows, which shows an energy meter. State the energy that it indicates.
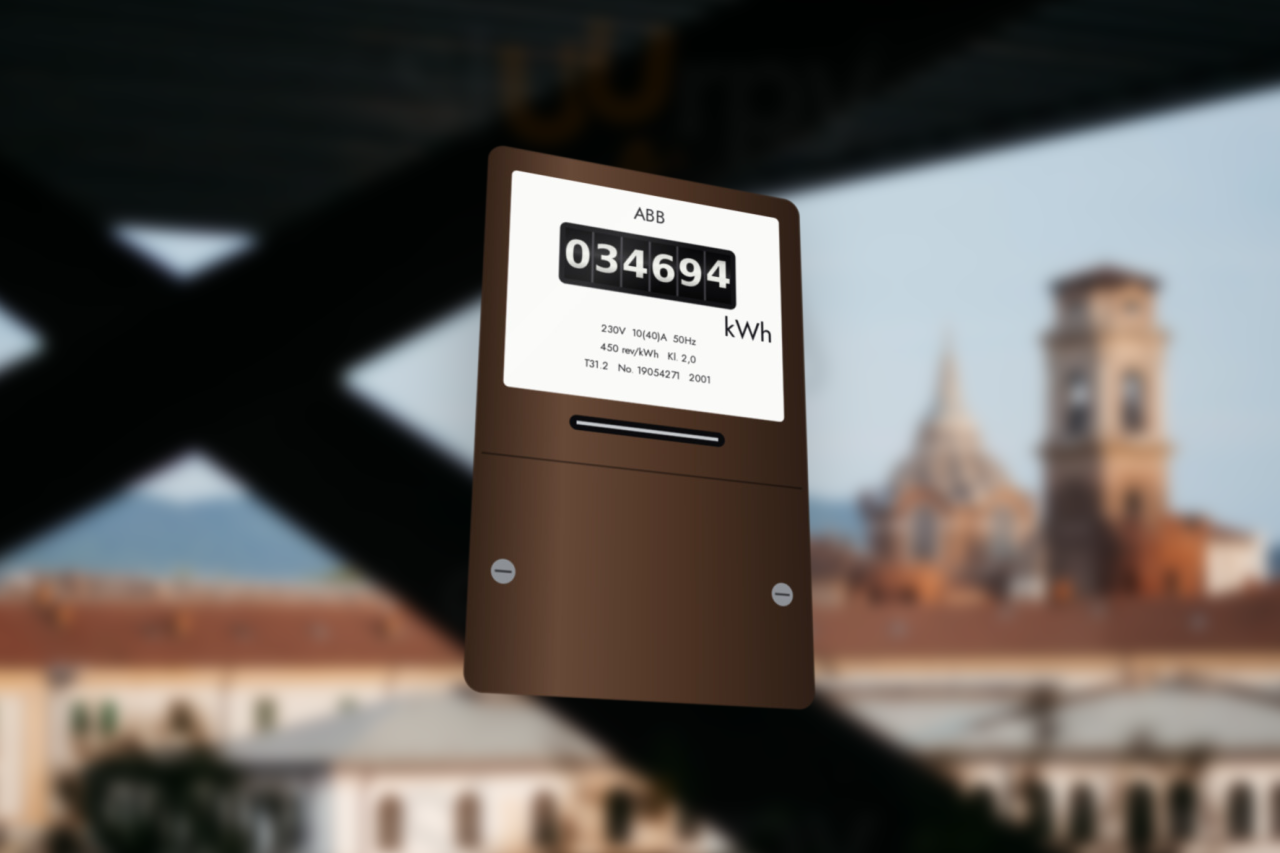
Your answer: 34694 kWh
